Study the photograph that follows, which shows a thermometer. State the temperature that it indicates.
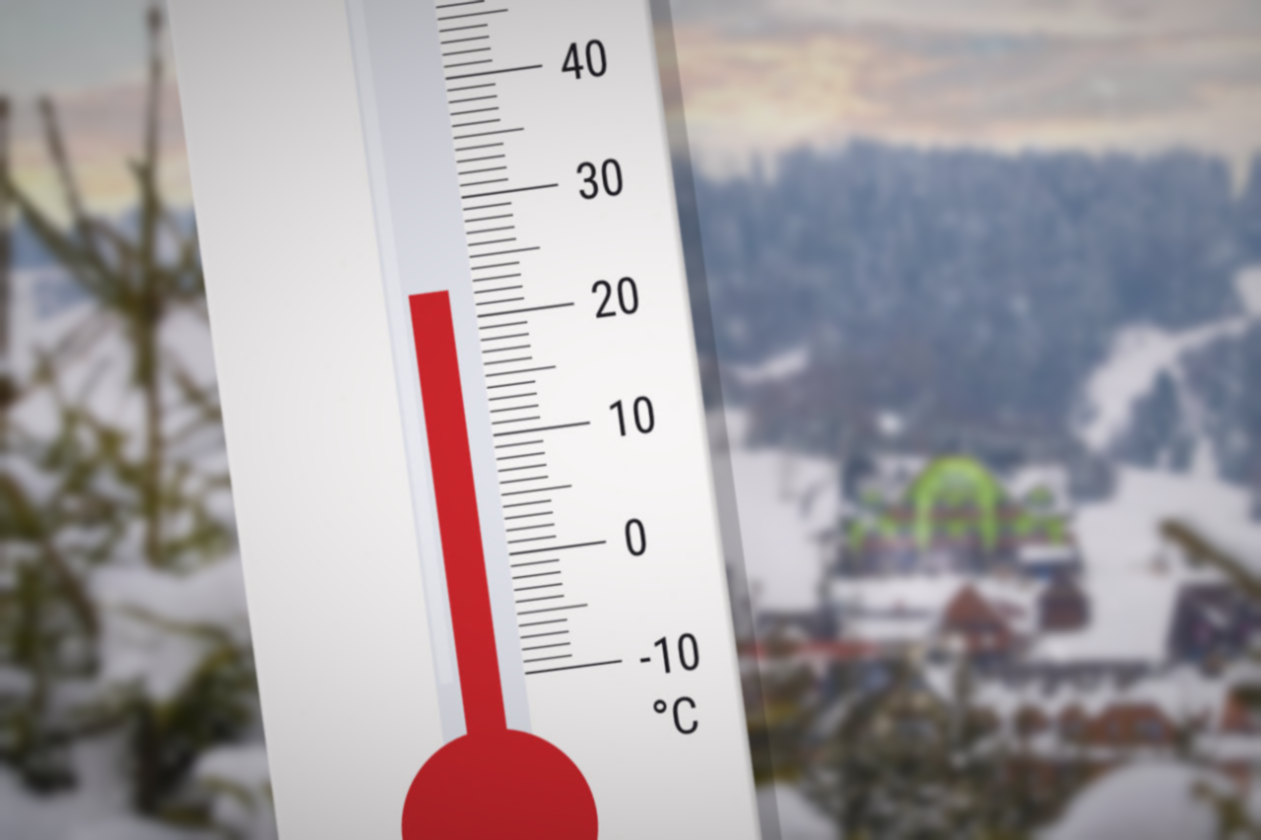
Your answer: 22.5 °C
